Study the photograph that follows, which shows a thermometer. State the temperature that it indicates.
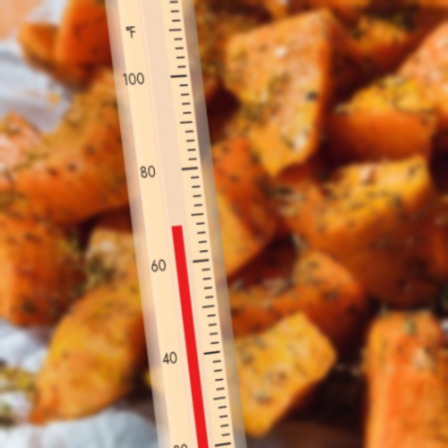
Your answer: 68 °F
